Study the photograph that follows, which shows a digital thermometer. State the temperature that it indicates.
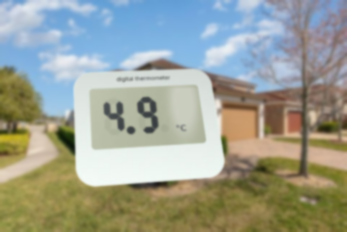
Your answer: 4.9 °C
